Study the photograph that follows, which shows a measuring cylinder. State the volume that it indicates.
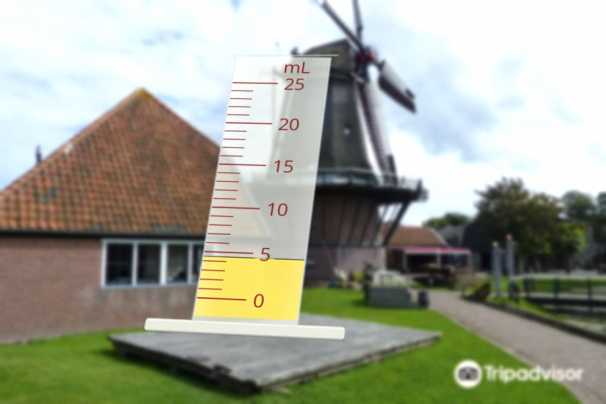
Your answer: 4.5 mL
